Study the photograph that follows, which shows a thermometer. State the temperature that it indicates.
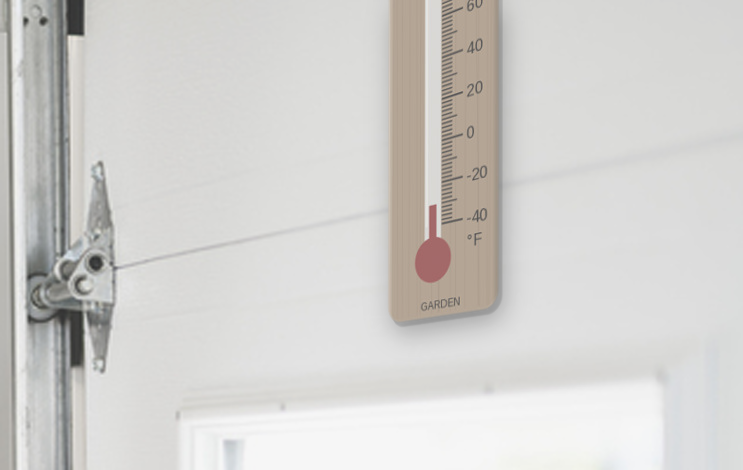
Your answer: -30 °F
